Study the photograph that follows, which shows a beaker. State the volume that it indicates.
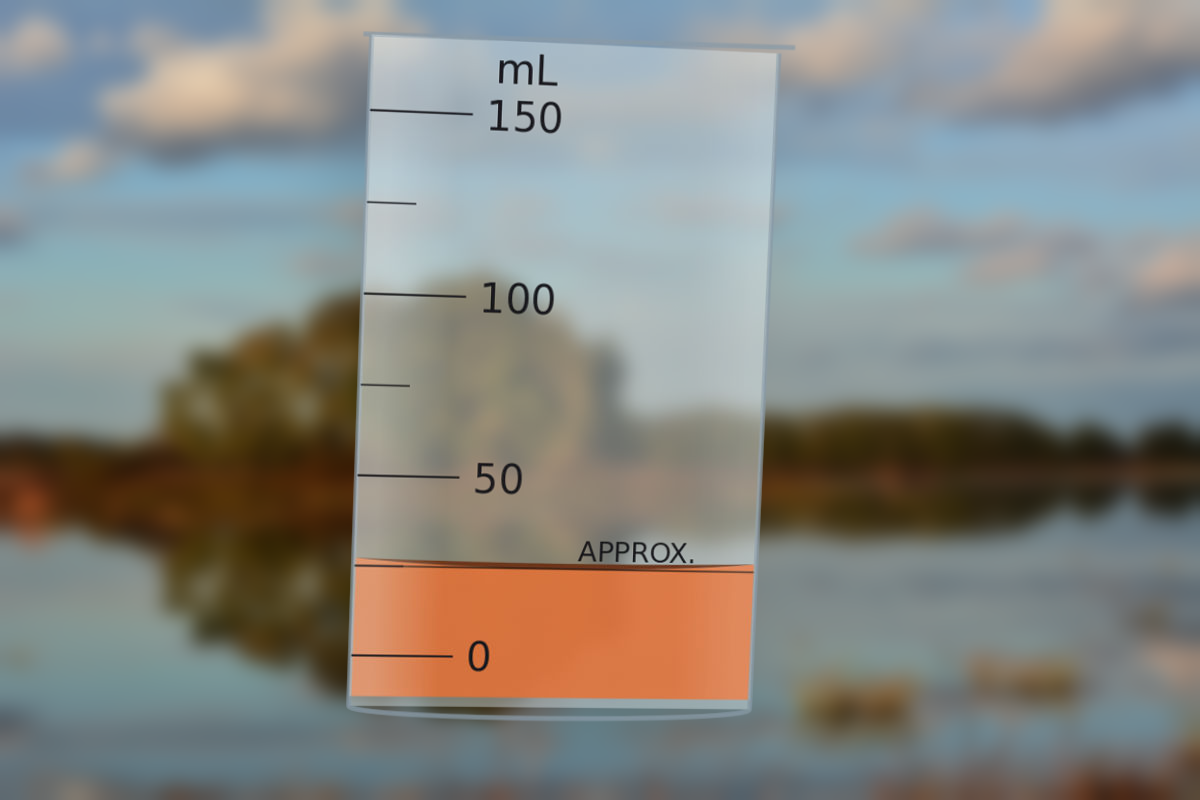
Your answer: 25 mL
